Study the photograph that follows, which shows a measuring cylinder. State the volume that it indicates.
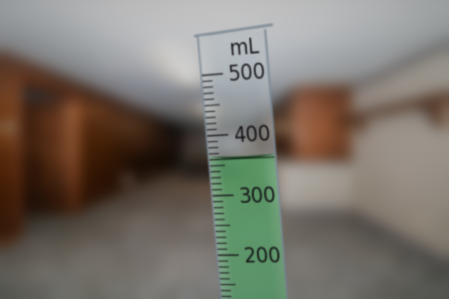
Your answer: 360 mL
